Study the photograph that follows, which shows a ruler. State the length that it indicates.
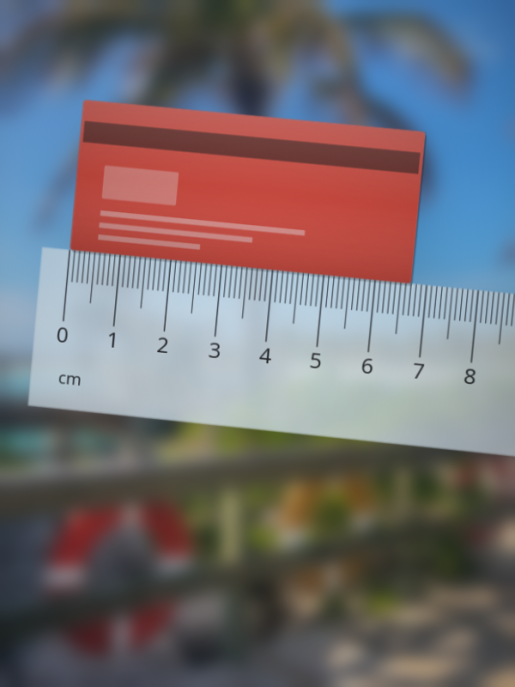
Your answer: 6.7 cm
